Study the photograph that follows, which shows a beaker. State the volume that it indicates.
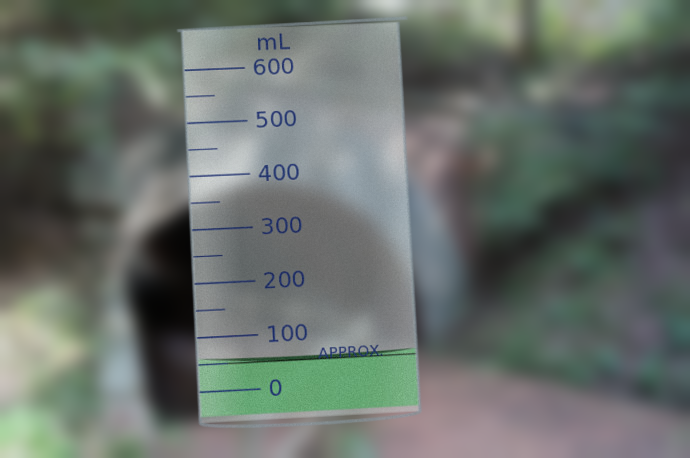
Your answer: 50 mL
